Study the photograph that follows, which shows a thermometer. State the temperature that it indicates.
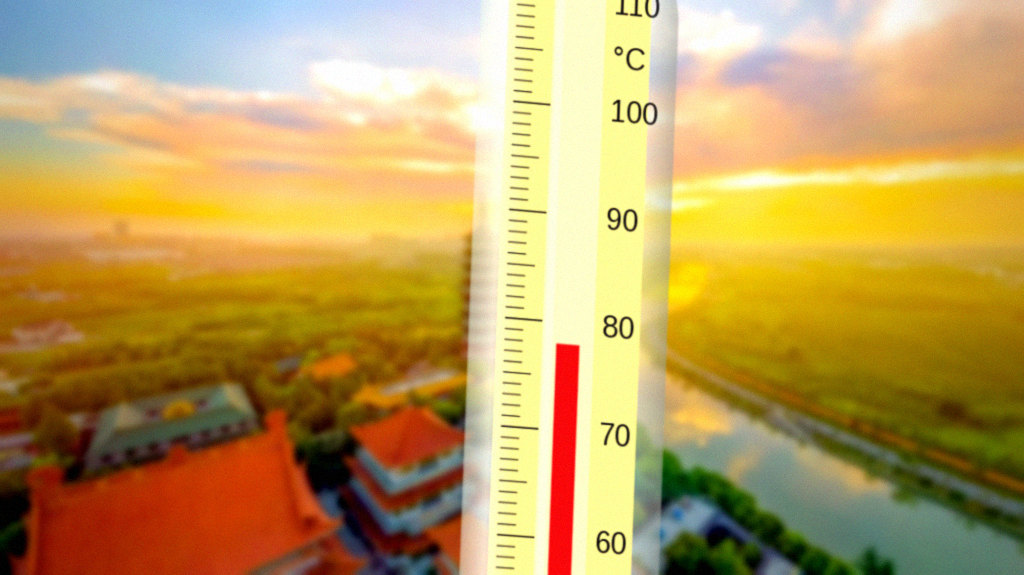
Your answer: 78 °C
